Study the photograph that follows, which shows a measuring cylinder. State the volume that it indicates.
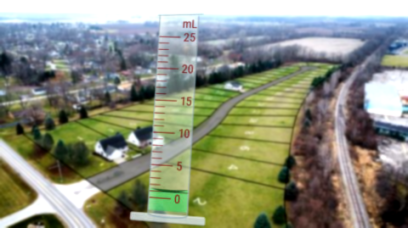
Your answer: 1 mL
